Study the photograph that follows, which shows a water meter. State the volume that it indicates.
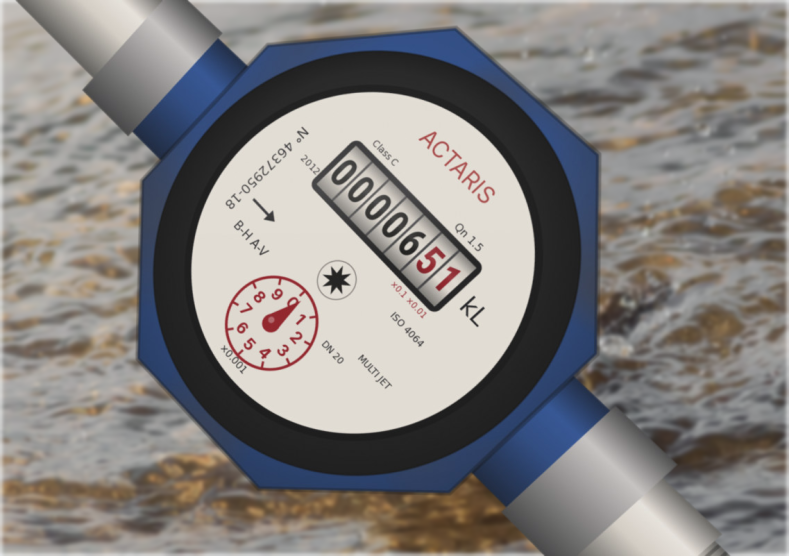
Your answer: 6.510 kL
